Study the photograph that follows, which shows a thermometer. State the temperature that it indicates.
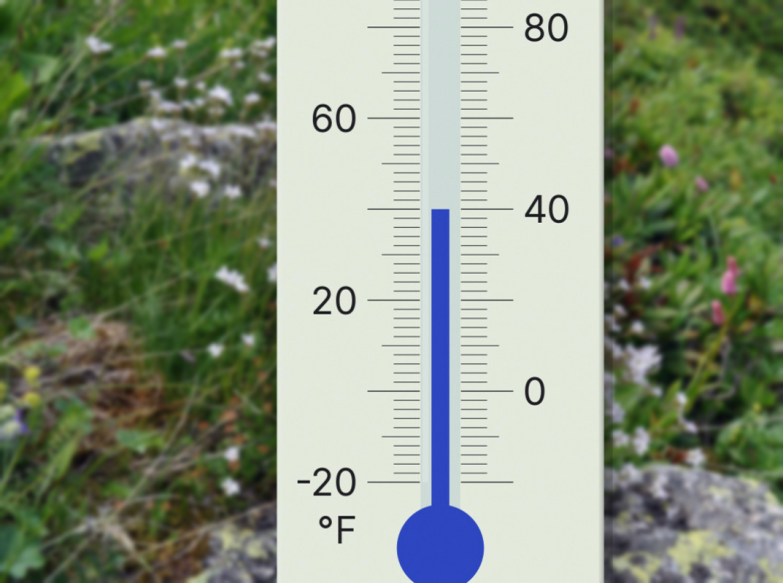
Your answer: 40 °F
